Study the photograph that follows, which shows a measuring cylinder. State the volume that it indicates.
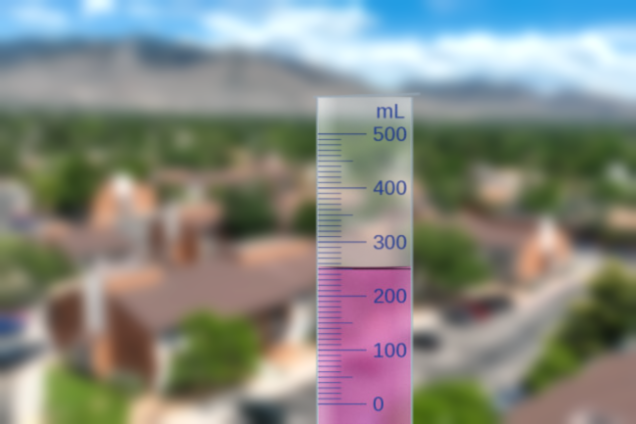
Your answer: 250 mL
